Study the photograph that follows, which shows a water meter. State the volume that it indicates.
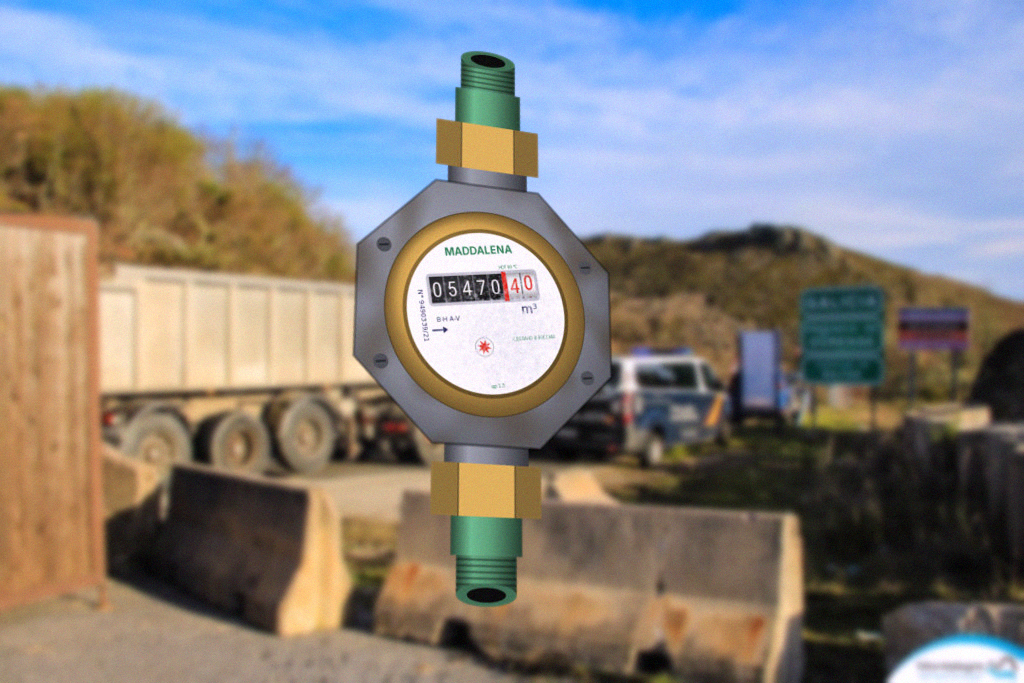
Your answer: 5470.40 m³
